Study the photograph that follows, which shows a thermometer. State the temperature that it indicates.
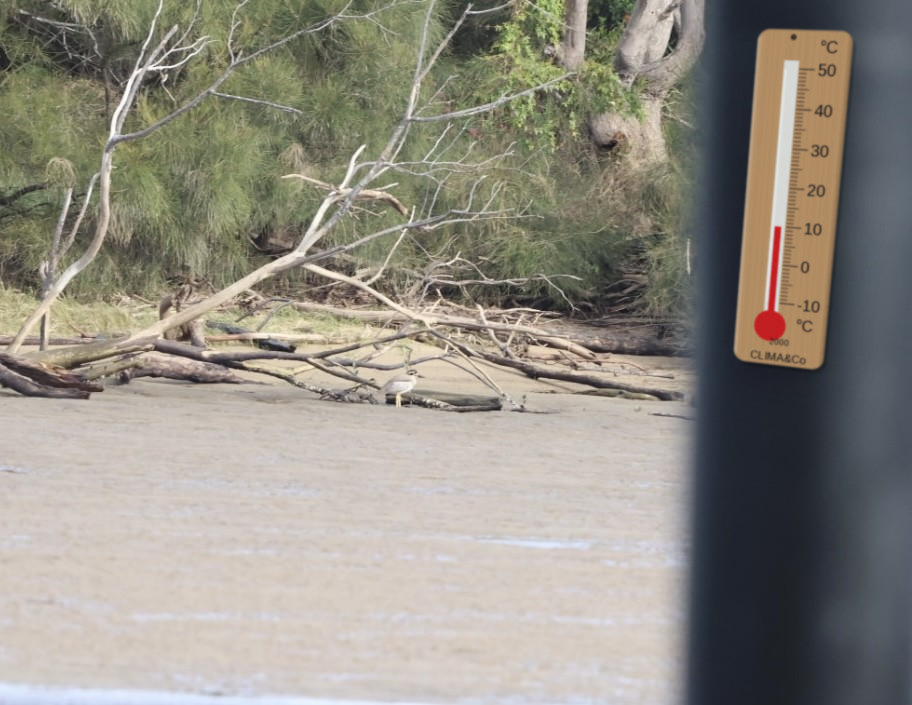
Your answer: 10 °C
